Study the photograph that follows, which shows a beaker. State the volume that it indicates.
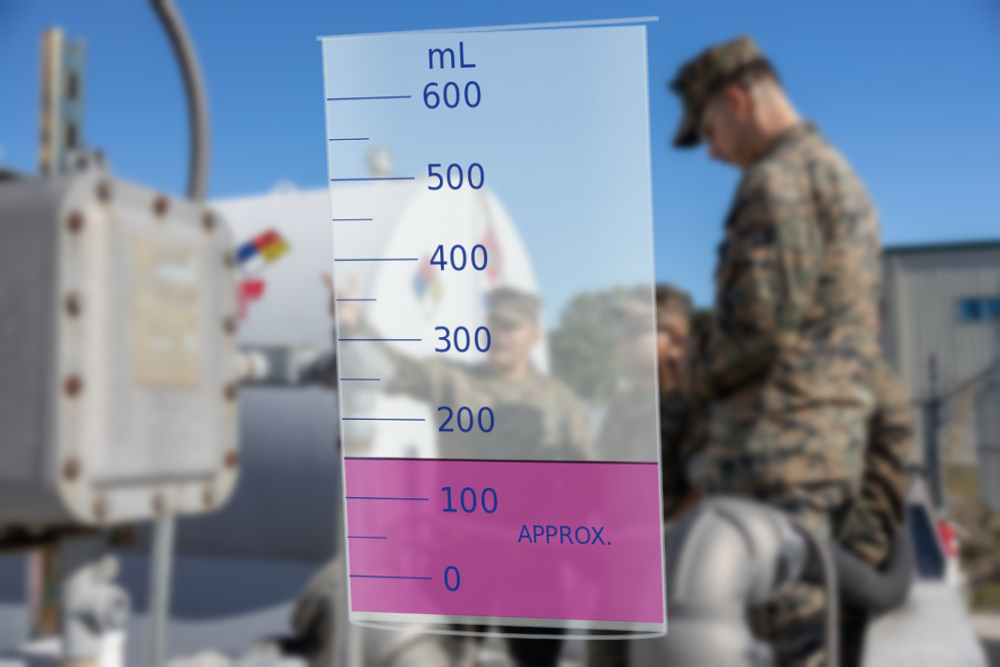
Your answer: 150 mL
